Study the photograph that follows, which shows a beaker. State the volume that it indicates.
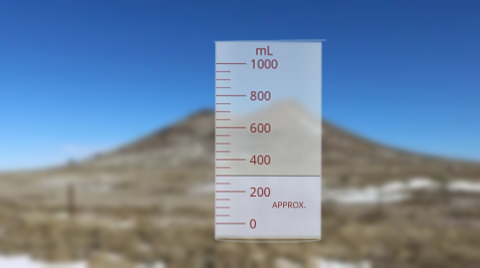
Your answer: 300 mL
